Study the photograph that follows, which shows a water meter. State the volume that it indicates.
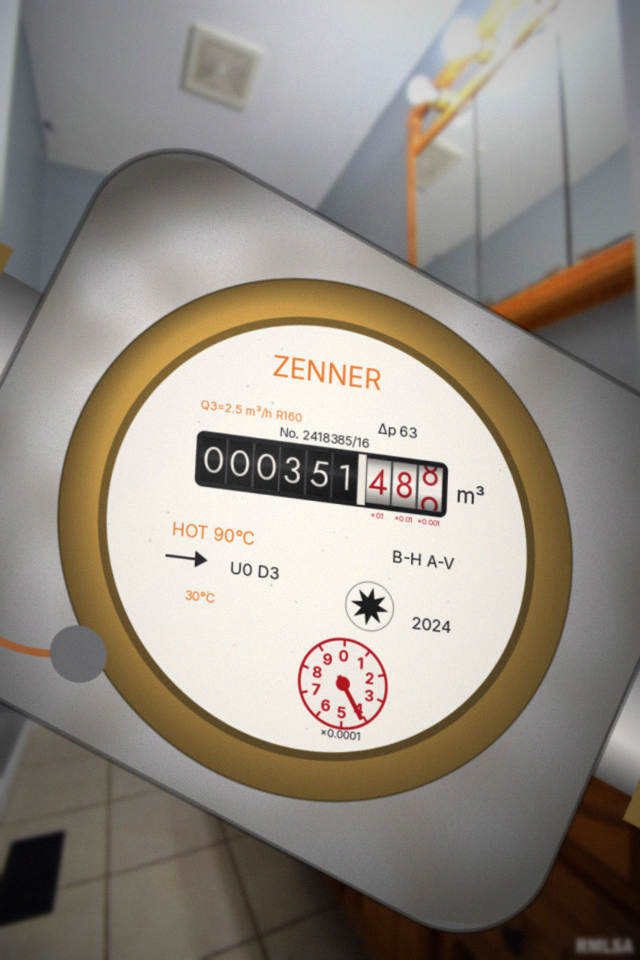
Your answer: 351.4884 m³
